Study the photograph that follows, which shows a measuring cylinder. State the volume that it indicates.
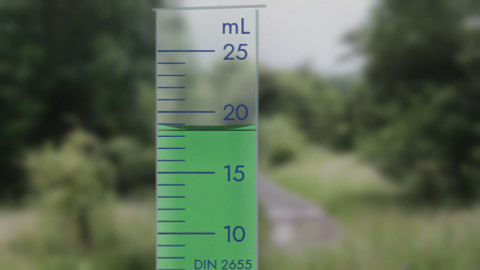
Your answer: 18.5 mL
